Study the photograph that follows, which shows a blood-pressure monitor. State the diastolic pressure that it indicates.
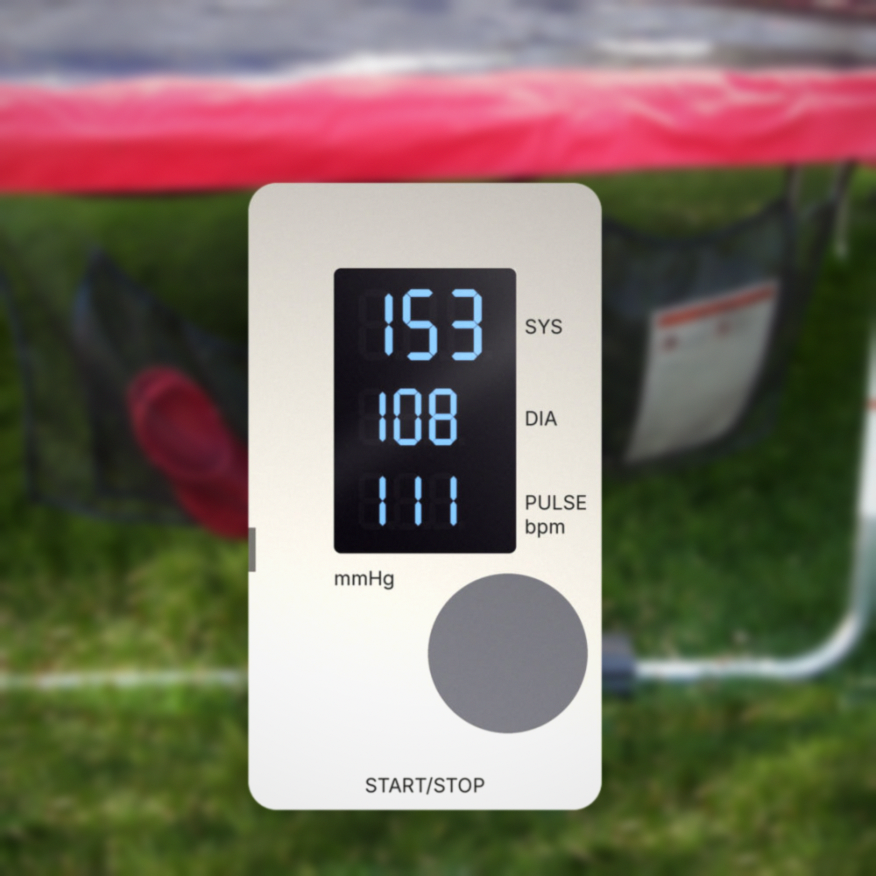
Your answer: 108 mmHg
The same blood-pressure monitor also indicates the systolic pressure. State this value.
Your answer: 153 mmHg
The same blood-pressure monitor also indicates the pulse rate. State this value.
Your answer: 111 bpm
